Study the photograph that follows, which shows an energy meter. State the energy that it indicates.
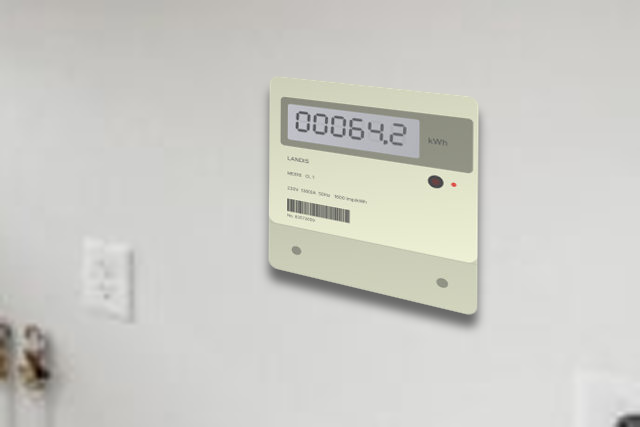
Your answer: 64.2 kWh
